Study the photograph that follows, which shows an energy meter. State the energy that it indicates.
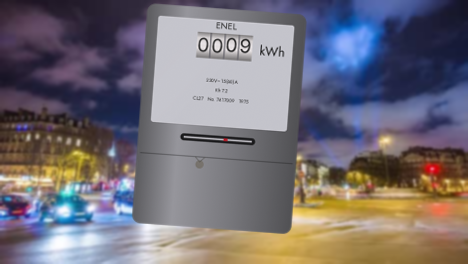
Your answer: 9 kWh
